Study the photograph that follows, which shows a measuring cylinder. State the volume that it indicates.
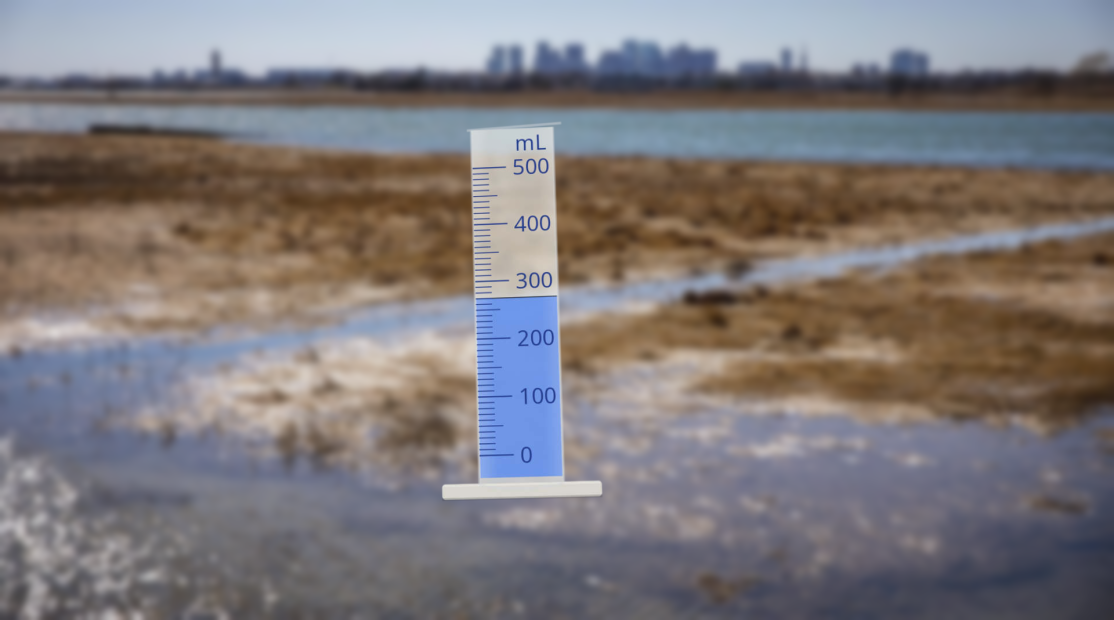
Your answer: 270 mL
